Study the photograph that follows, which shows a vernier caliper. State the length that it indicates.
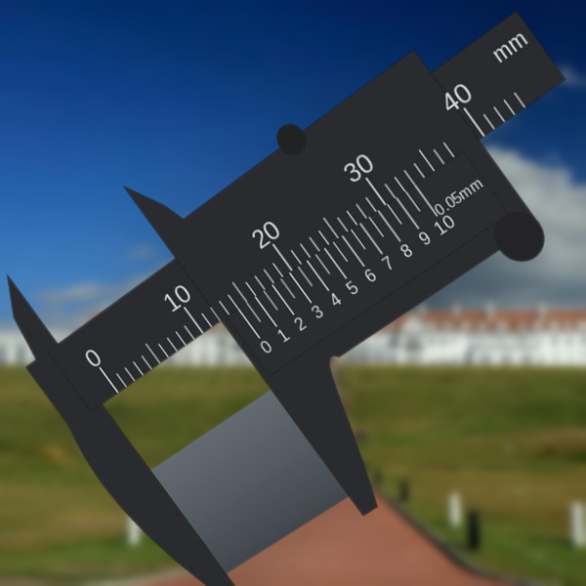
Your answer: 14.0 mm
